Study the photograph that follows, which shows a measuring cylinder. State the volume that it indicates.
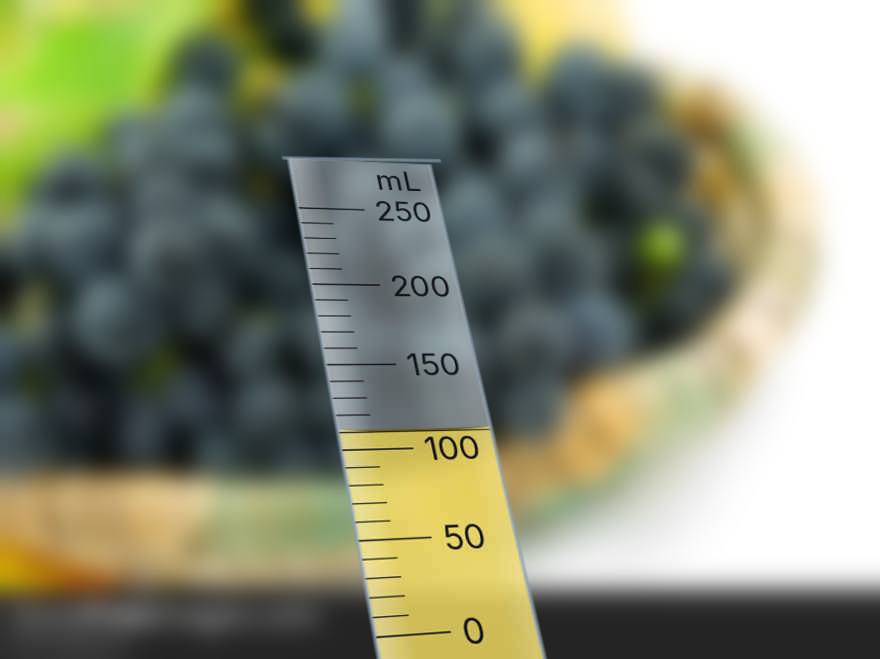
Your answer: 110 mL
